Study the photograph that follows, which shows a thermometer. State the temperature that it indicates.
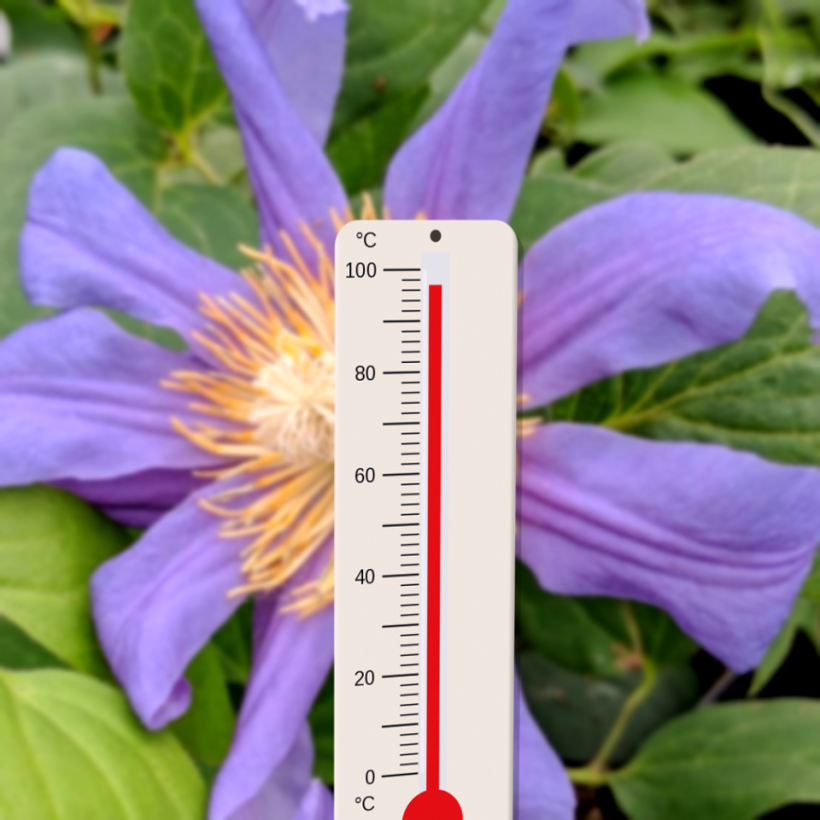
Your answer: 97 °C
